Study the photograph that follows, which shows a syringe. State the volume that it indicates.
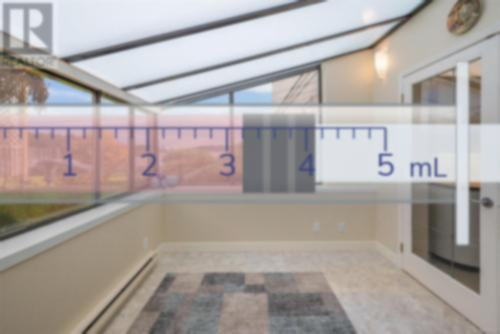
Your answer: 3.2 mL
